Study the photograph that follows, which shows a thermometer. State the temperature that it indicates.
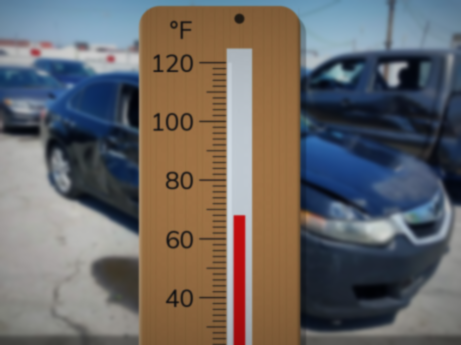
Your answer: 68 °F
